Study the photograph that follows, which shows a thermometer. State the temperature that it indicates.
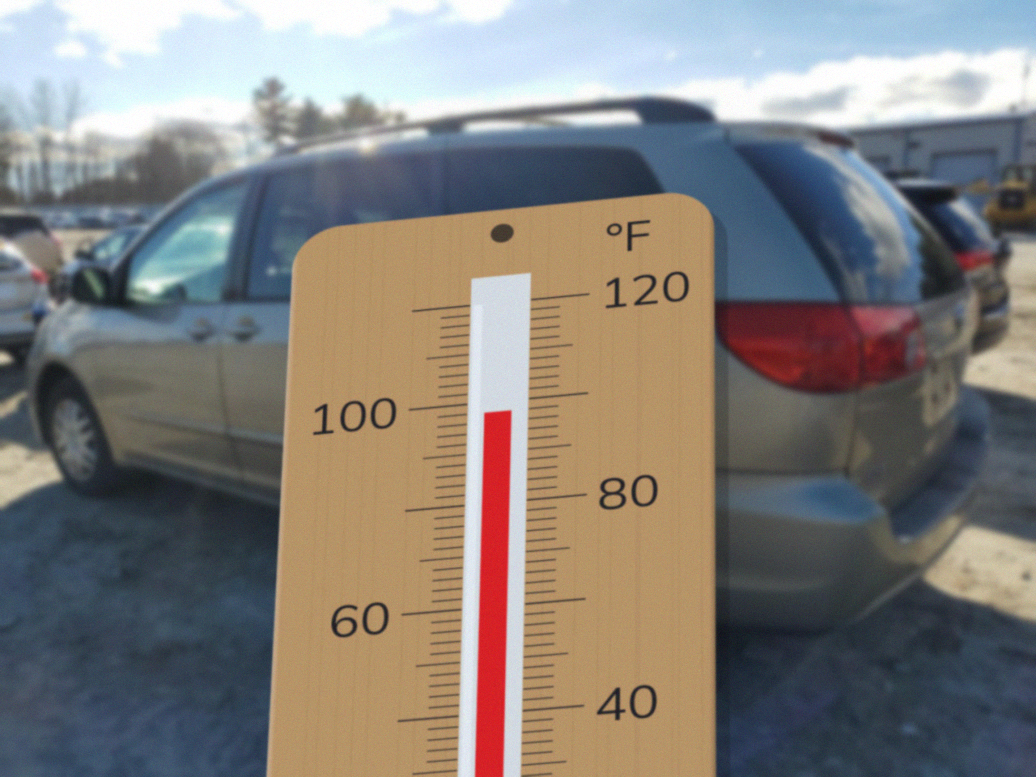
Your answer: 98 °F
